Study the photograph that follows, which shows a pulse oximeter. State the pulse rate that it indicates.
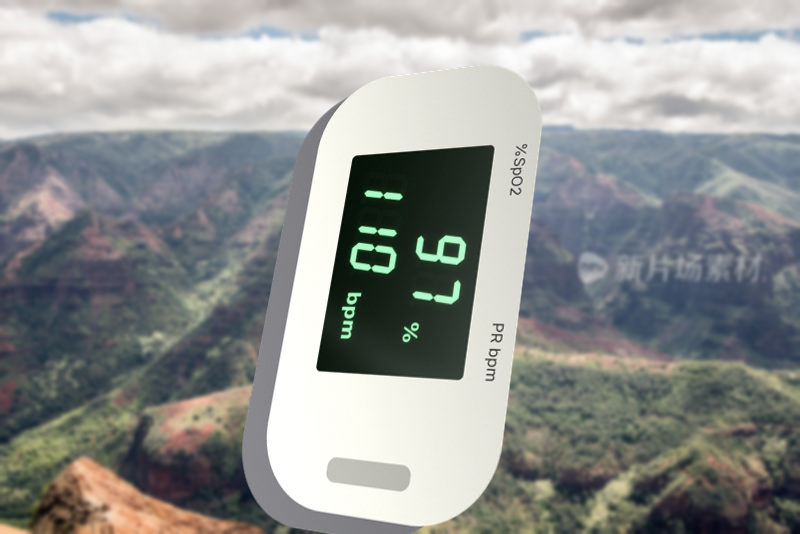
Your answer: 110 bpm
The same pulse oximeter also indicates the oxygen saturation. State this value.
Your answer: 97 %
